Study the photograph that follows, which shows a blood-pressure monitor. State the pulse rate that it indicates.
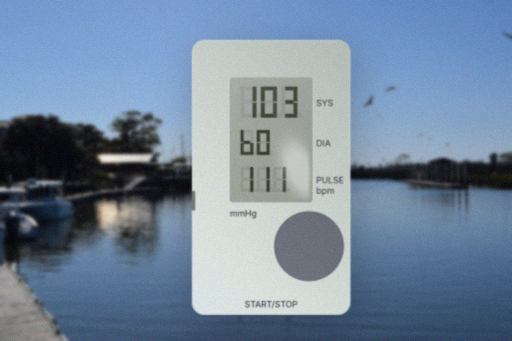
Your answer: 111 bpm
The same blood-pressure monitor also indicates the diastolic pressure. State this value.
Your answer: 60 mmHg
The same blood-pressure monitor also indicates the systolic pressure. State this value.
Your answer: 103 mmHg
